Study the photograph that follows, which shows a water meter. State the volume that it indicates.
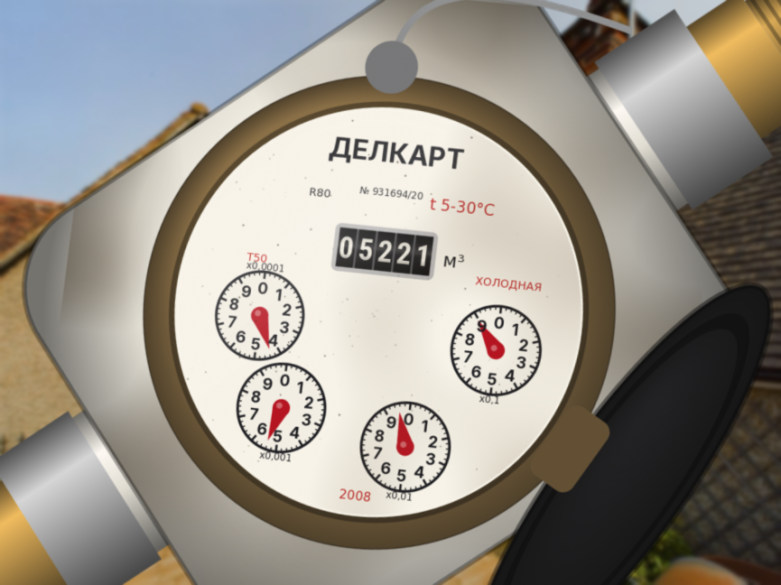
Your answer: 5221.8954 m³
